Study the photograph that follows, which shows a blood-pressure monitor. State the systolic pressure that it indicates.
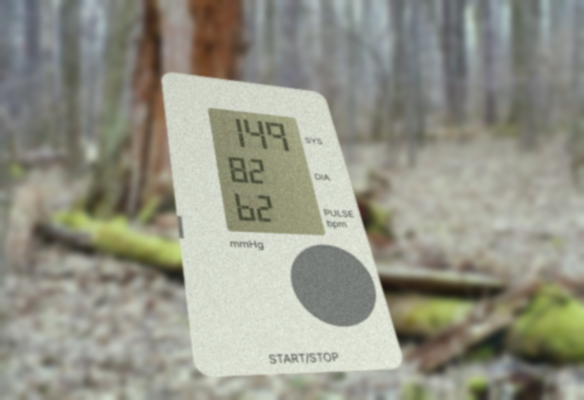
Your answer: 149 mmHg
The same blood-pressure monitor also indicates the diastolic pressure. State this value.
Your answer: 82 mmHg
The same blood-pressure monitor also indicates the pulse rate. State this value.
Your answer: 62 bpm
